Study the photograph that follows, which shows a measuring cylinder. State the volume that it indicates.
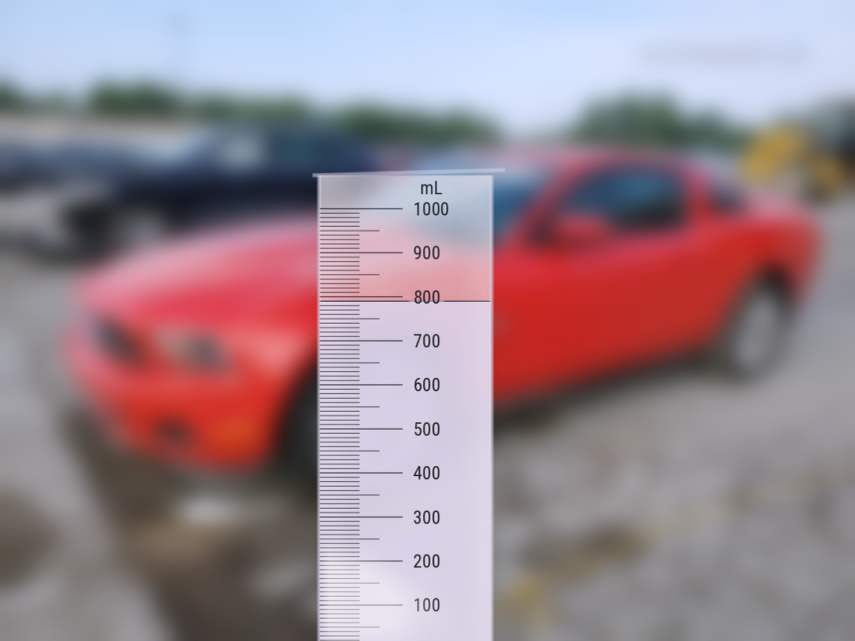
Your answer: 790 mL
